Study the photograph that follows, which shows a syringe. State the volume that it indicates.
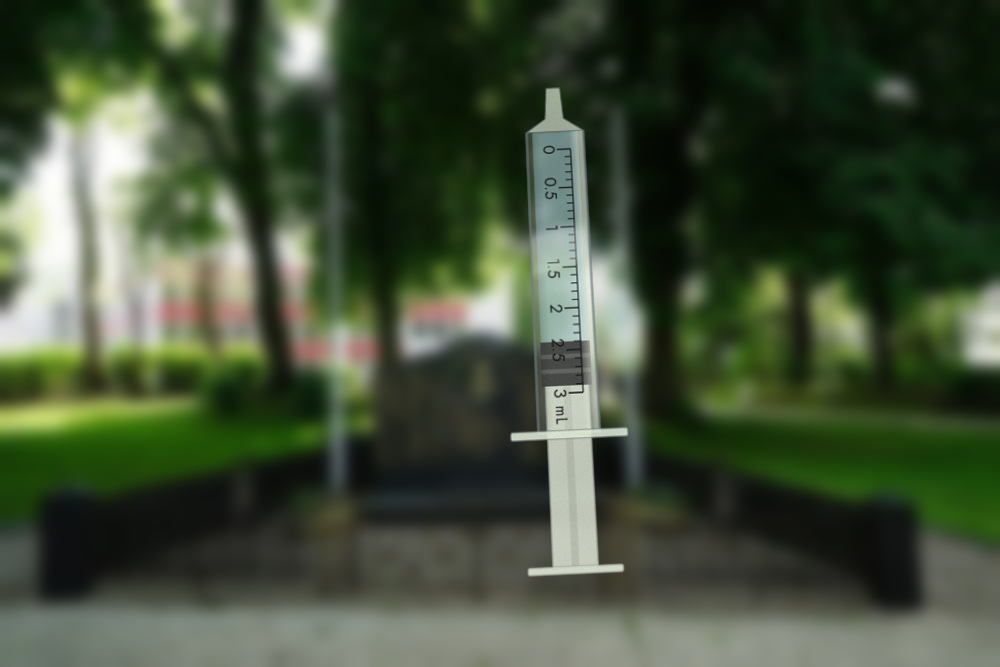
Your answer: 2.4 mL
